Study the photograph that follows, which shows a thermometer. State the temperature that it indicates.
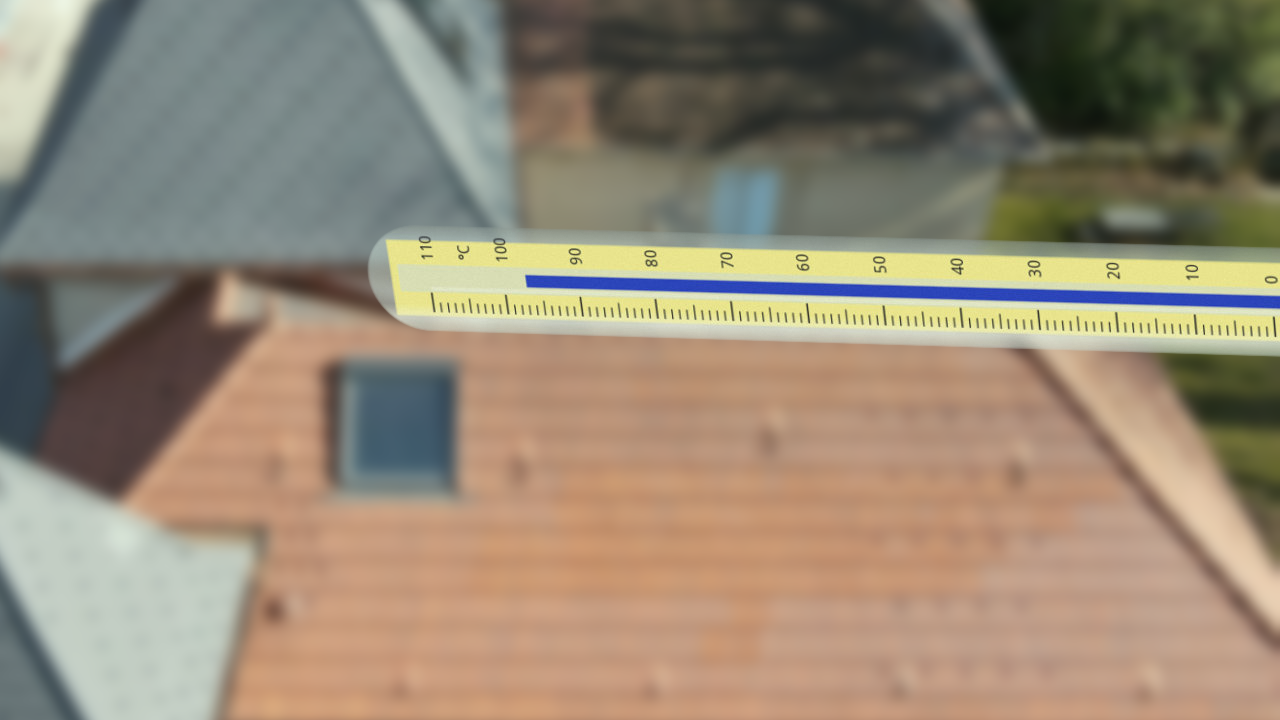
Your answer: 97 °C
